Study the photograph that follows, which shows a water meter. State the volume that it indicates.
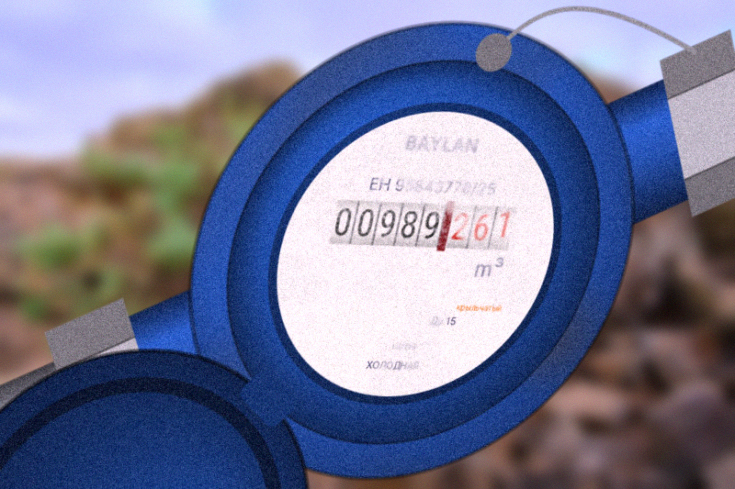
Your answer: 989.261 m³
